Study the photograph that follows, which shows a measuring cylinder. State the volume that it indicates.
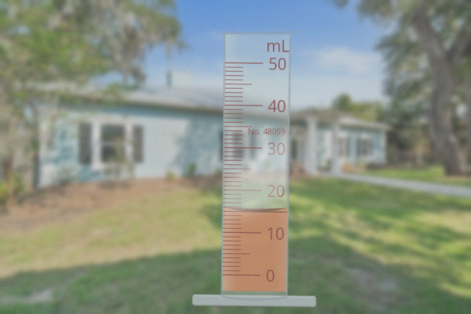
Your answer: 15 mL
